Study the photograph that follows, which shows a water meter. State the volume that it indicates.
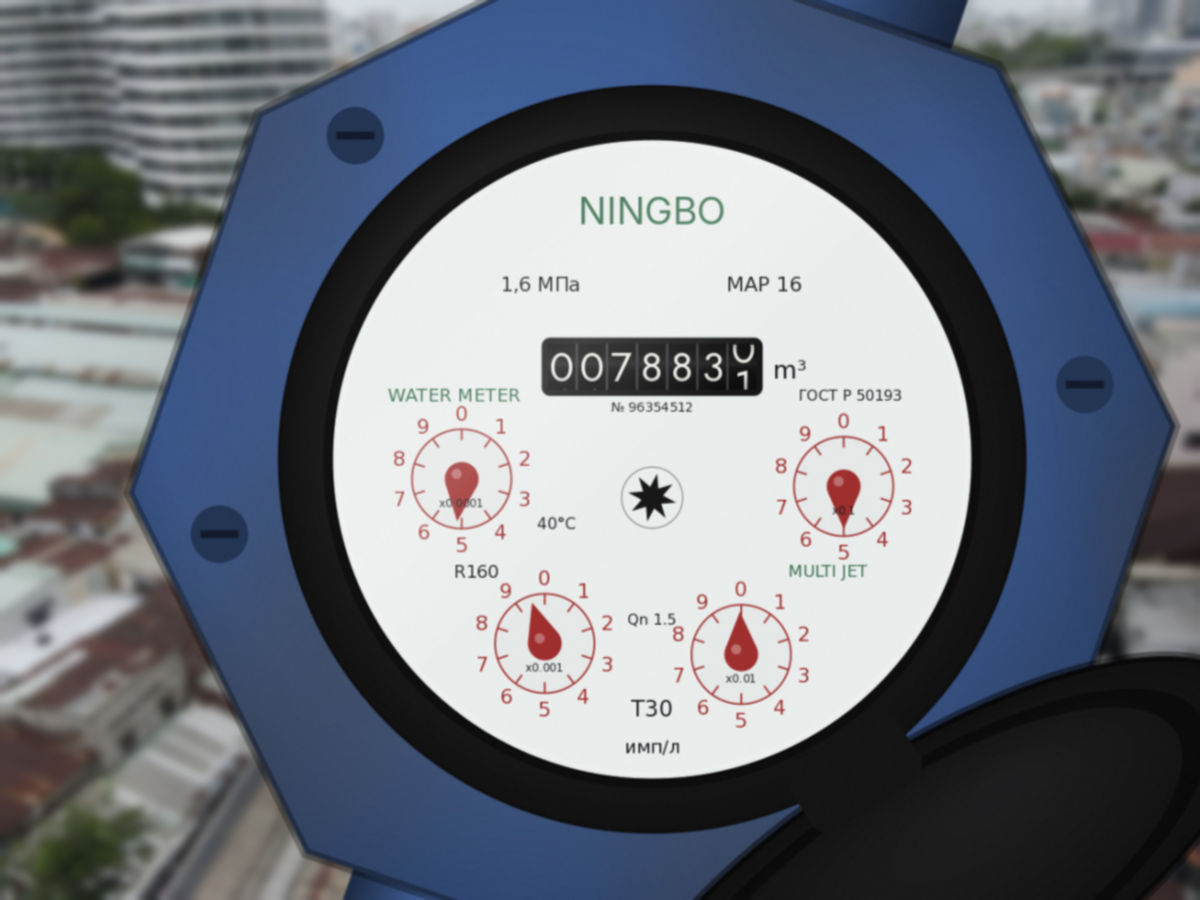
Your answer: 78830.4995 m³
